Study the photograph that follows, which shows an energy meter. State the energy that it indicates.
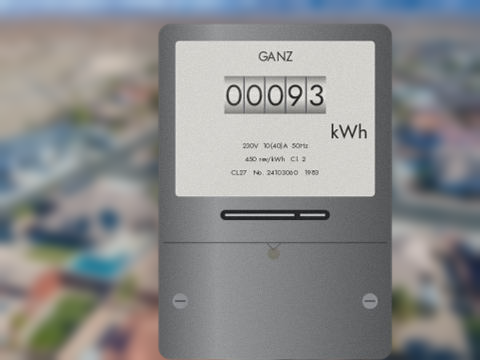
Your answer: 93 kWh
